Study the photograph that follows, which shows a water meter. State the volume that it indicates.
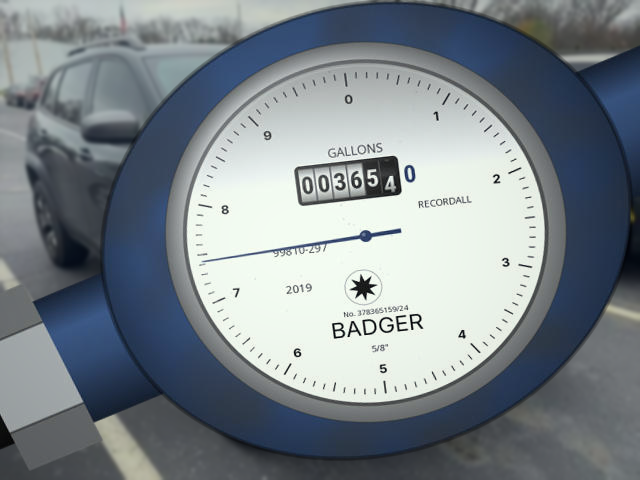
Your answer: 36537.4 gal
